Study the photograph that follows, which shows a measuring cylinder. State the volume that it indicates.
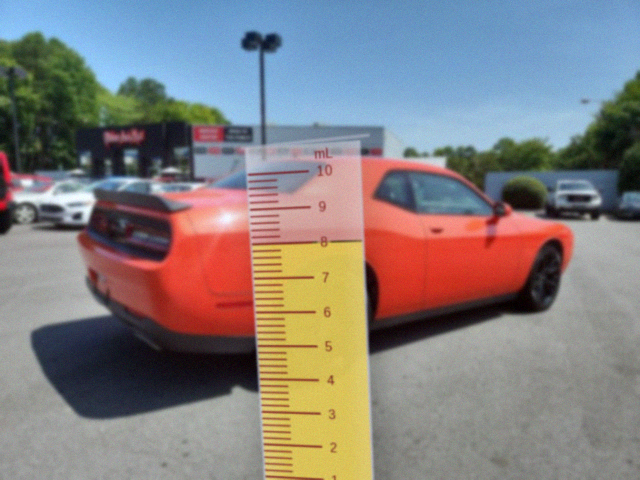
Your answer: 8 mL
